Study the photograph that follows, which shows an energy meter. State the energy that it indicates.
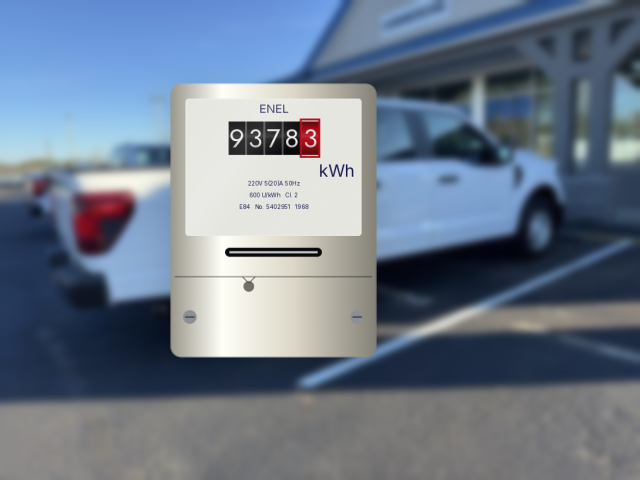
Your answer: 9378.3 kWh
